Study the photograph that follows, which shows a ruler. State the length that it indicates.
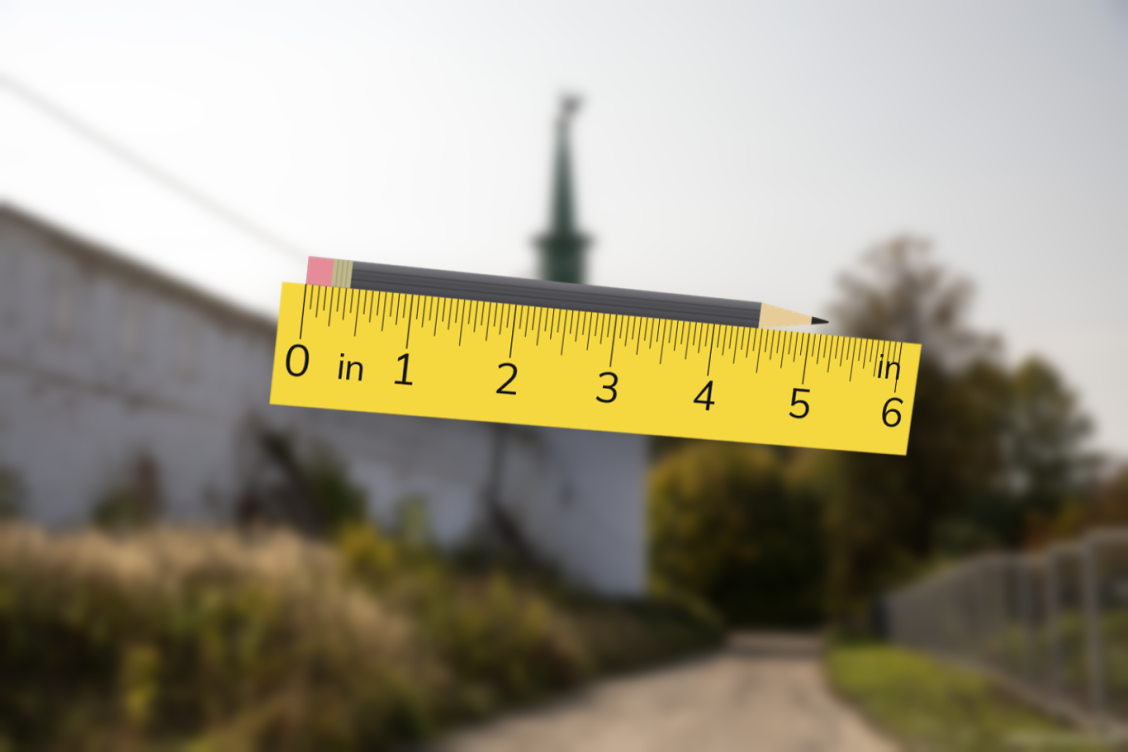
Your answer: 5.1875 in
